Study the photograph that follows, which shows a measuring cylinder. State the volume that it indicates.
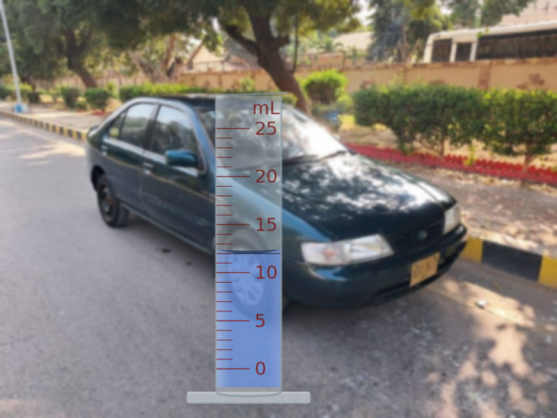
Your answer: 12 mL
